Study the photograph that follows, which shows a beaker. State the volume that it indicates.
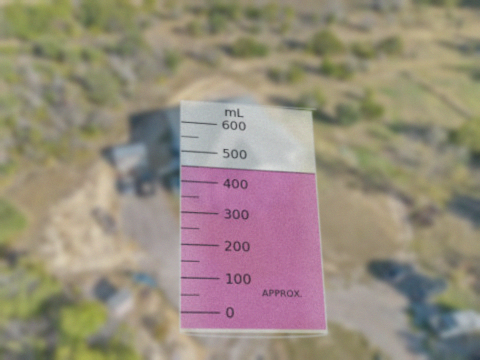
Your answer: 450 mL
